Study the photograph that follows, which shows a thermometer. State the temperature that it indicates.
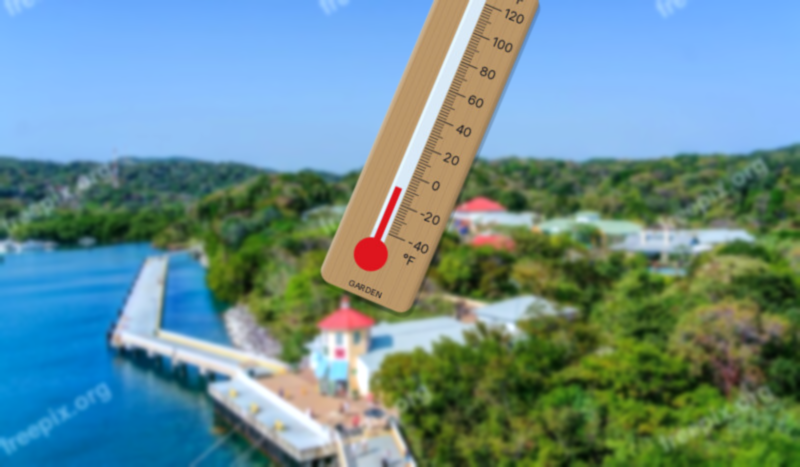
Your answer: -10 °F
